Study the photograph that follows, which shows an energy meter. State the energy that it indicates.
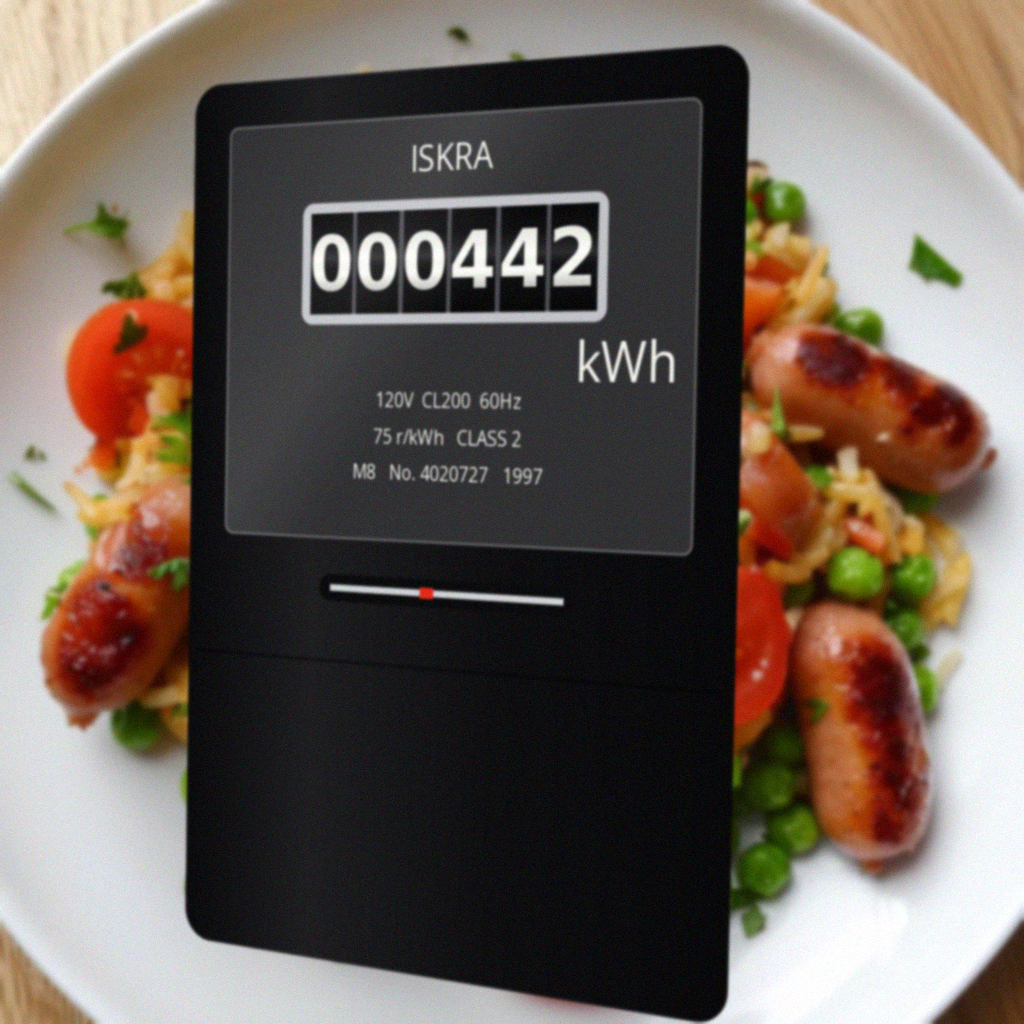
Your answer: 442 kWh
